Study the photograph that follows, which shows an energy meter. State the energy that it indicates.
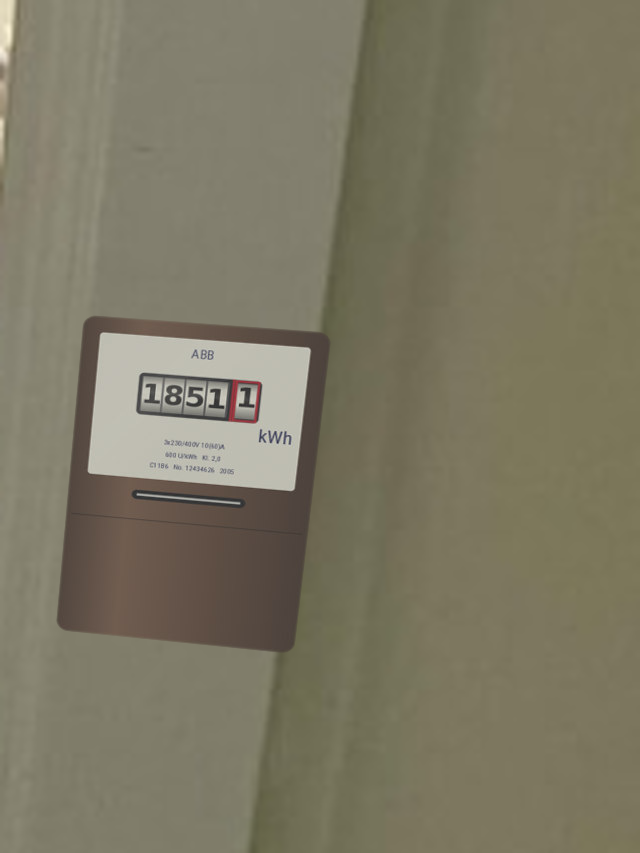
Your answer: 1851.1 kWh
